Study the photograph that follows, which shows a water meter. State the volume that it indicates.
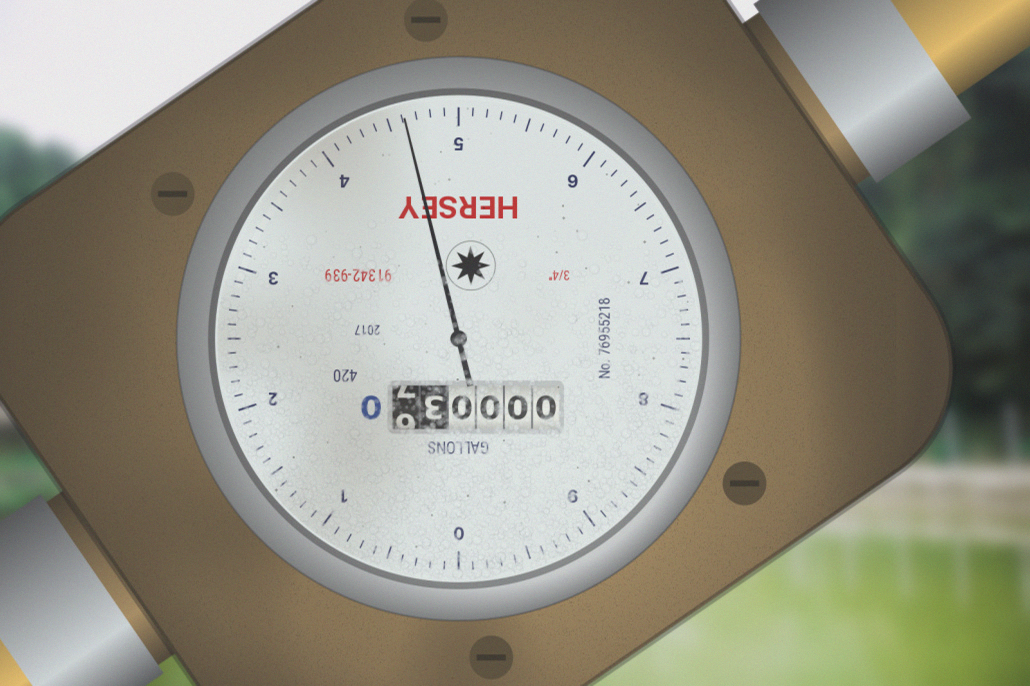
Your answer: 364.6 gal
